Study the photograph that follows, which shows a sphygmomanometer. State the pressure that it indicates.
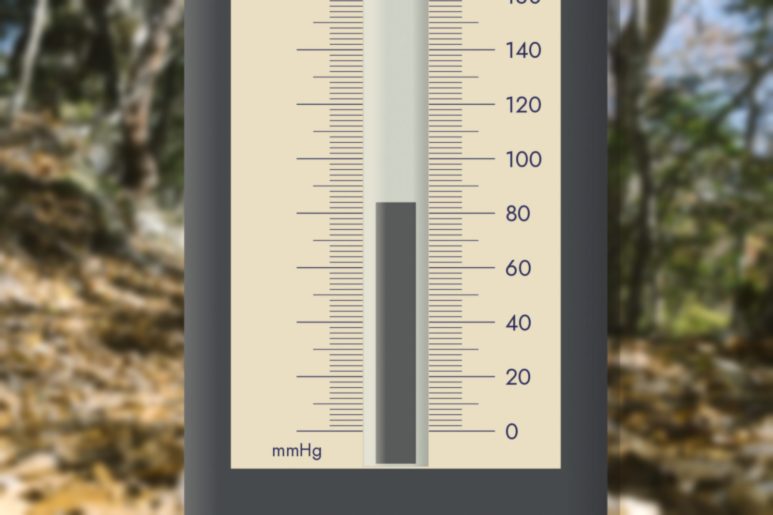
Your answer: 84 mmHg
